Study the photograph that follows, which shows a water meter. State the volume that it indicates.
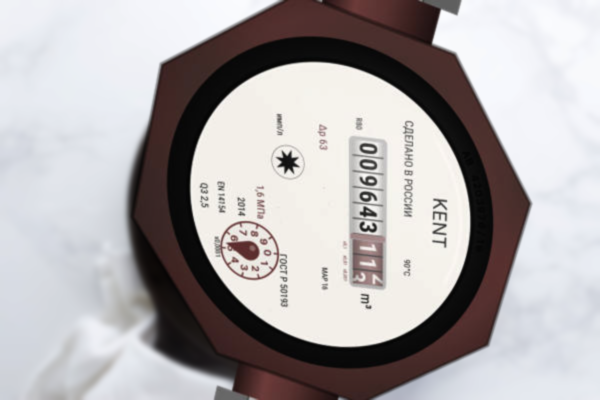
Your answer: 9643.1125 m³
